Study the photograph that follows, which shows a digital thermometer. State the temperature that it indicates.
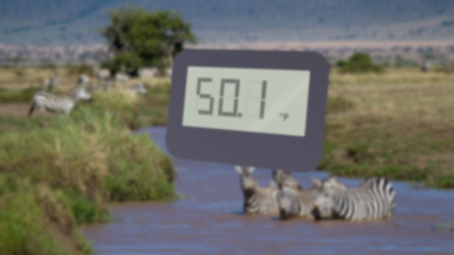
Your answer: 50.1 °F
